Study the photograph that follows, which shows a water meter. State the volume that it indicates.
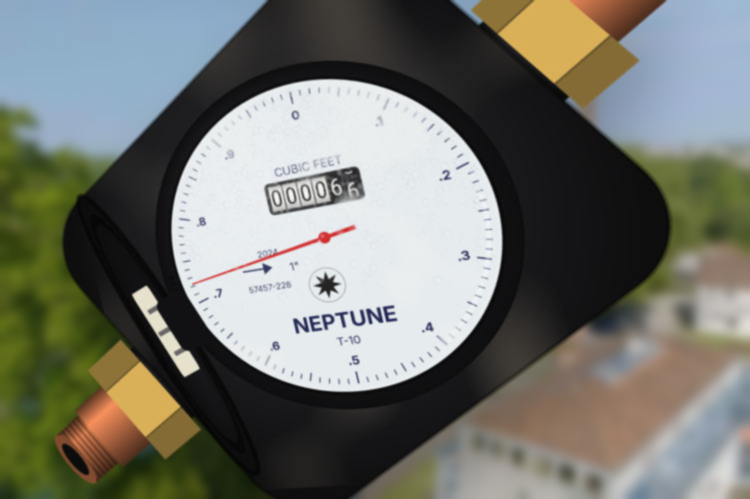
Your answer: 65.72 ft³
